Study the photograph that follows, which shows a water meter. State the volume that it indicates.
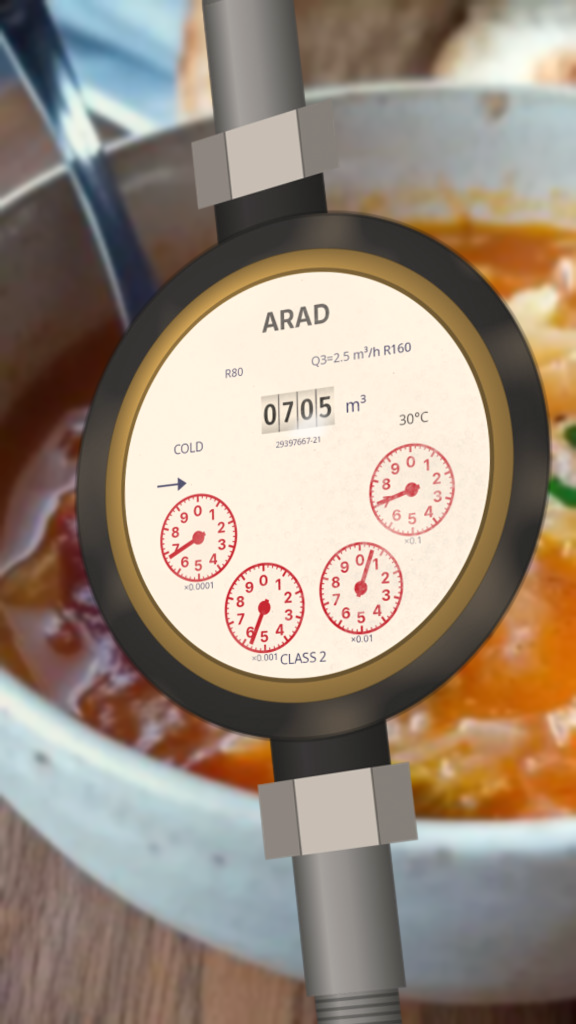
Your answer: 705.7056 m³
